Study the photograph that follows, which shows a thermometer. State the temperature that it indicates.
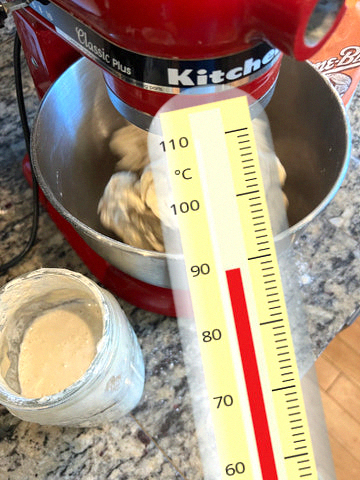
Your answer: 89 °C
